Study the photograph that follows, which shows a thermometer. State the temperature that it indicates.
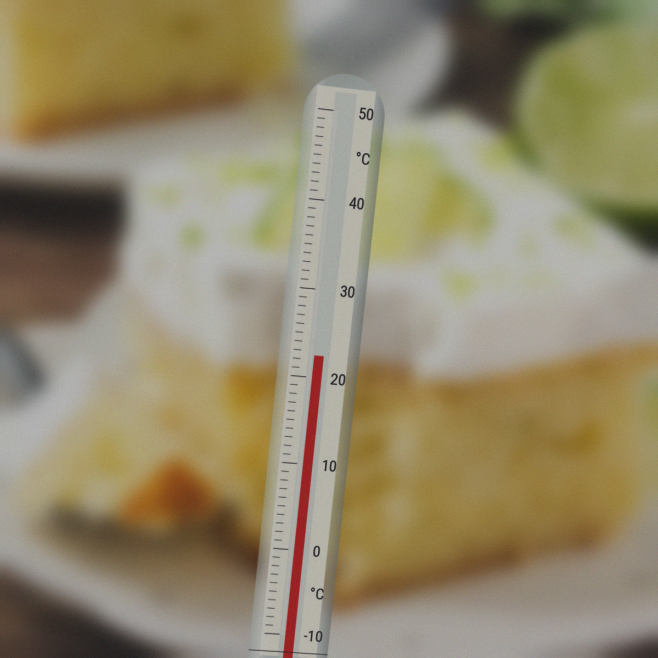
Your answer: 22.5 °C
